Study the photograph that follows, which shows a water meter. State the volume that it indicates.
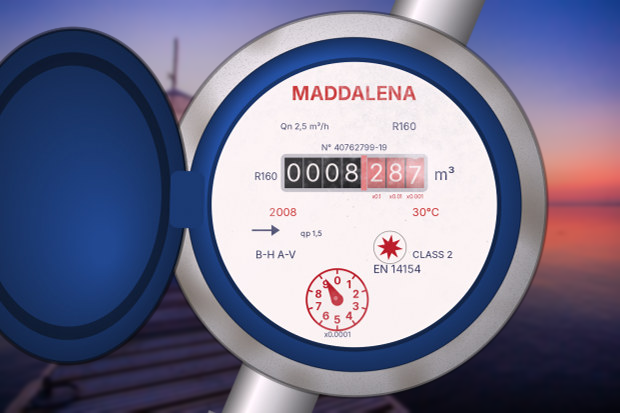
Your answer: 8.2869 m³
